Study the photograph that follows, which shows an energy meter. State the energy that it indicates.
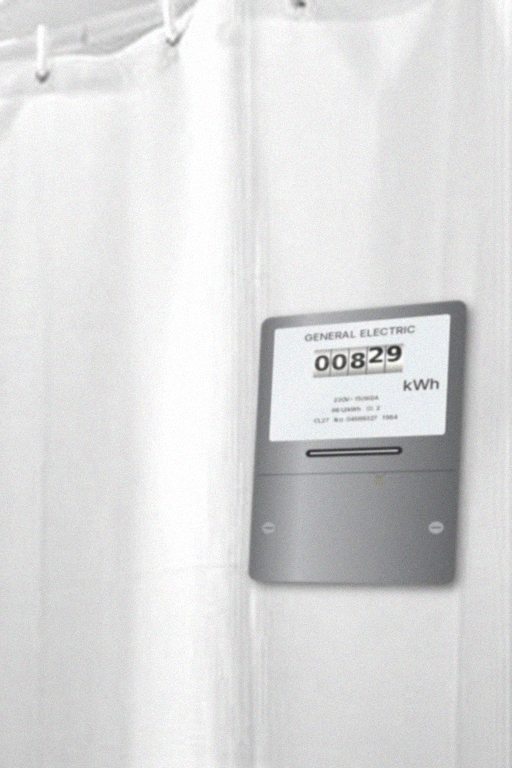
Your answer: 829 kWh
